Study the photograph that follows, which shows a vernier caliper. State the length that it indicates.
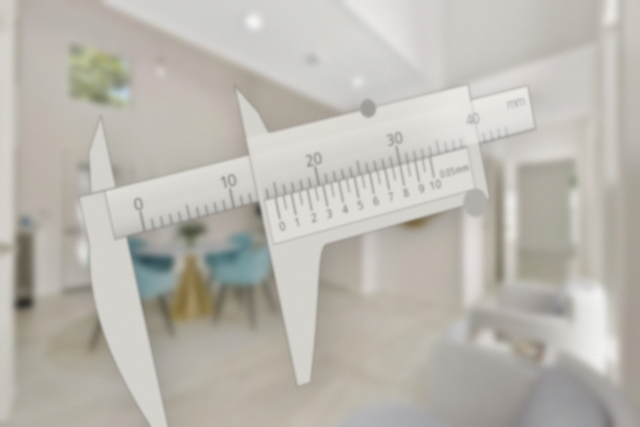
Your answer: 14.8 mm
